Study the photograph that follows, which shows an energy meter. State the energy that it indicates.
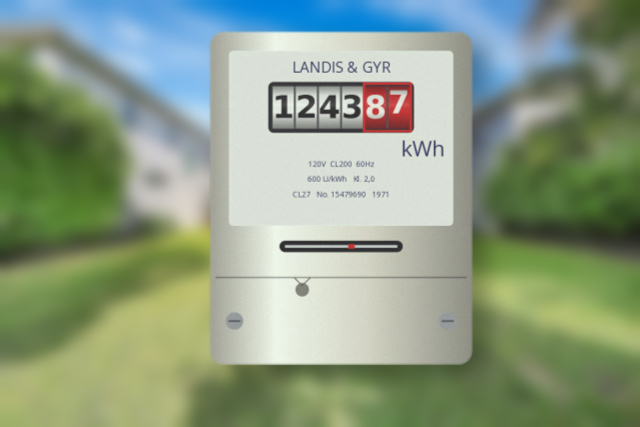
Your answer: 1243.87 kWh
